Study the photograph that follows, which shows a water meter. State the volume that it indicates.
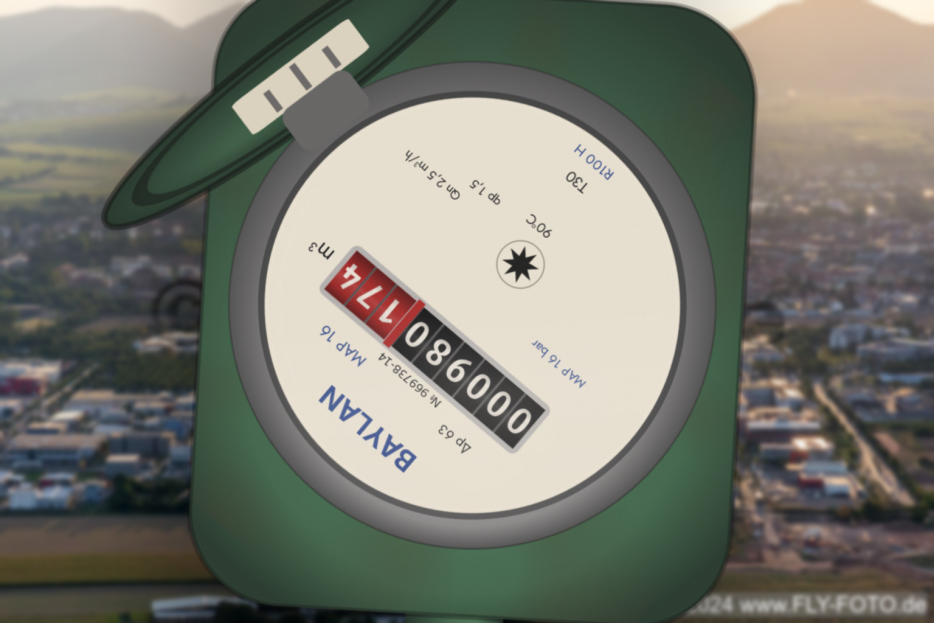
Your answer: 980.174 m³
